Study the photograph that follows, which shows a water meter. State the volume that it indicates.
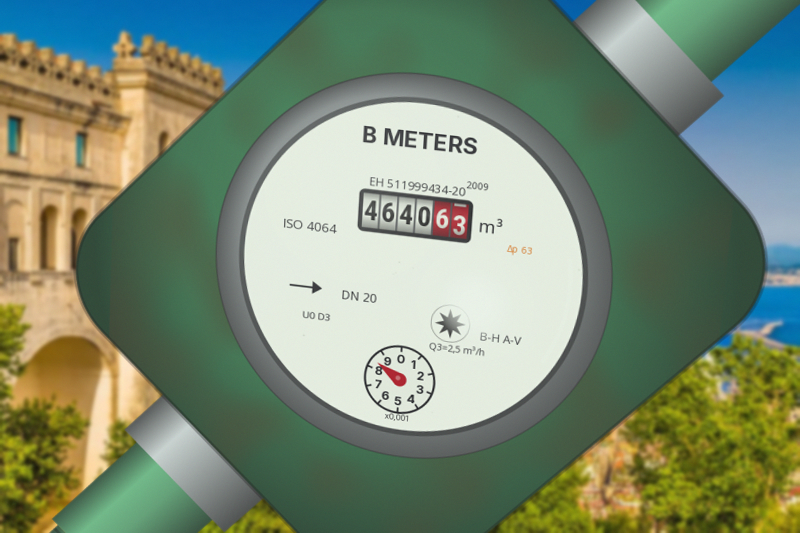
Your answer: 4640.628 m³
